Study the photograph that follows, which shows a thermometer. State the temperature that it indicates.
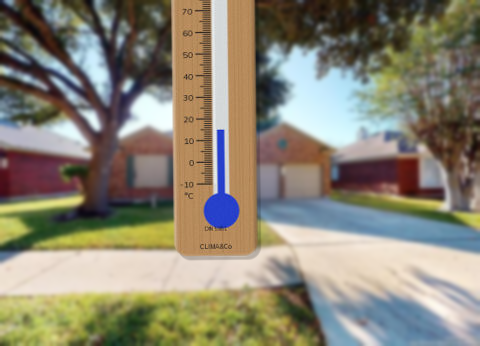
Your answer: 15 °C
